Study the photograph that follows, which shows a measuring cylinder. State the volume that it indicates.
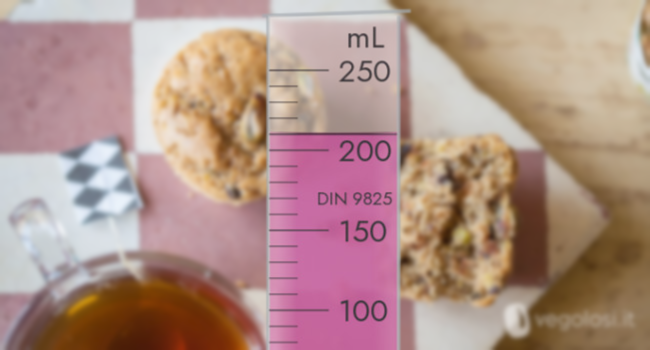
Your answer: 210 mL
